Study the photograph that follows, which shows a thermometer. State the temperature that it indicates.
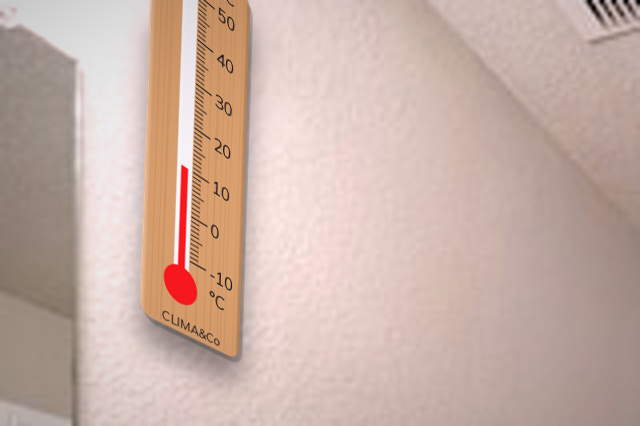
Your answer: 10 °C
